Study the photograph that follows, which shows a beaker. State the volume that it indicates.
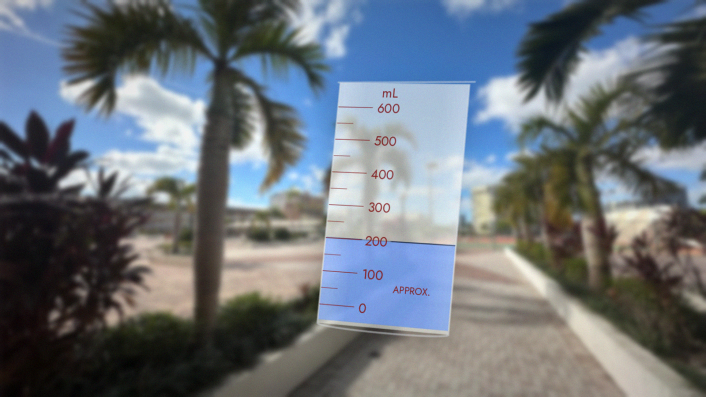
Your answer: 200 mL
